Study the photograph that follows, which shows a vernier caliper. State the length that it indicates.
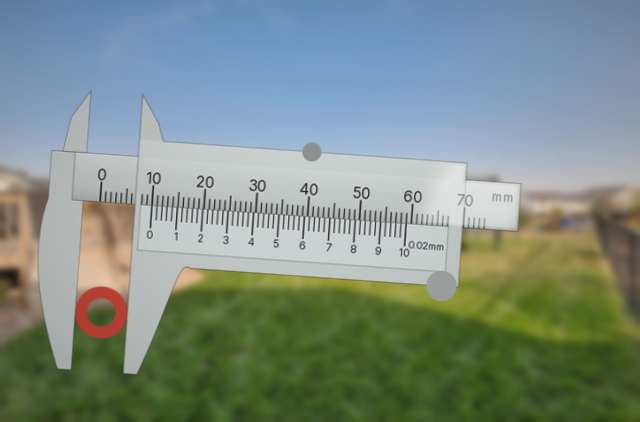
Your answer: 10.0 mm
